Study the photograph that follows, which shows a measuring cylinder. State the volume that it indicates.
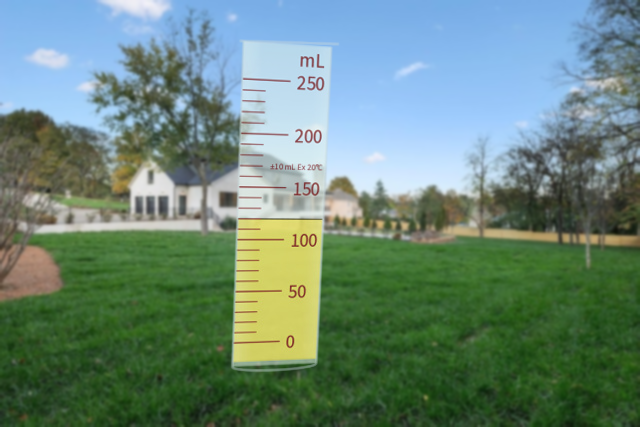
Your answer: 120 mL
